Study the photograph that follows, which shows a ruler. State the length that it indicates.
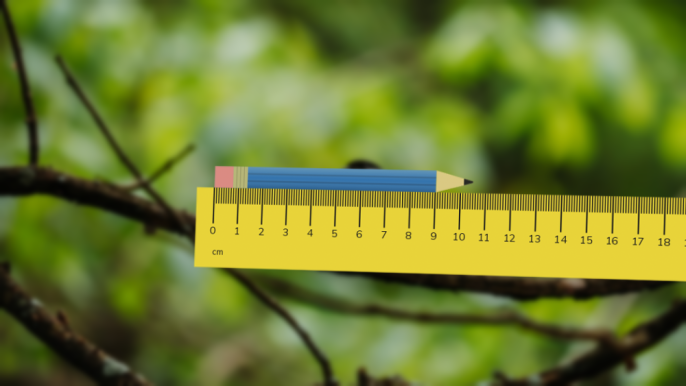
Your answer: 10.5 cm
